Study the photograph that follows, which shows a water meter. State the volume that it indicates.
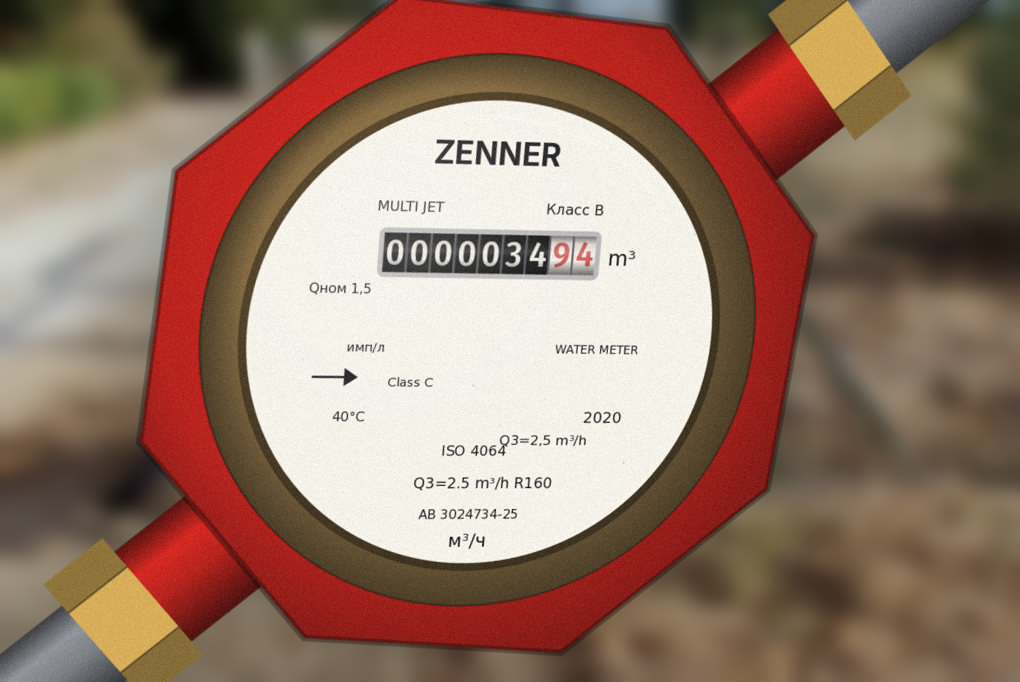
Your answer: 34.94 m³
